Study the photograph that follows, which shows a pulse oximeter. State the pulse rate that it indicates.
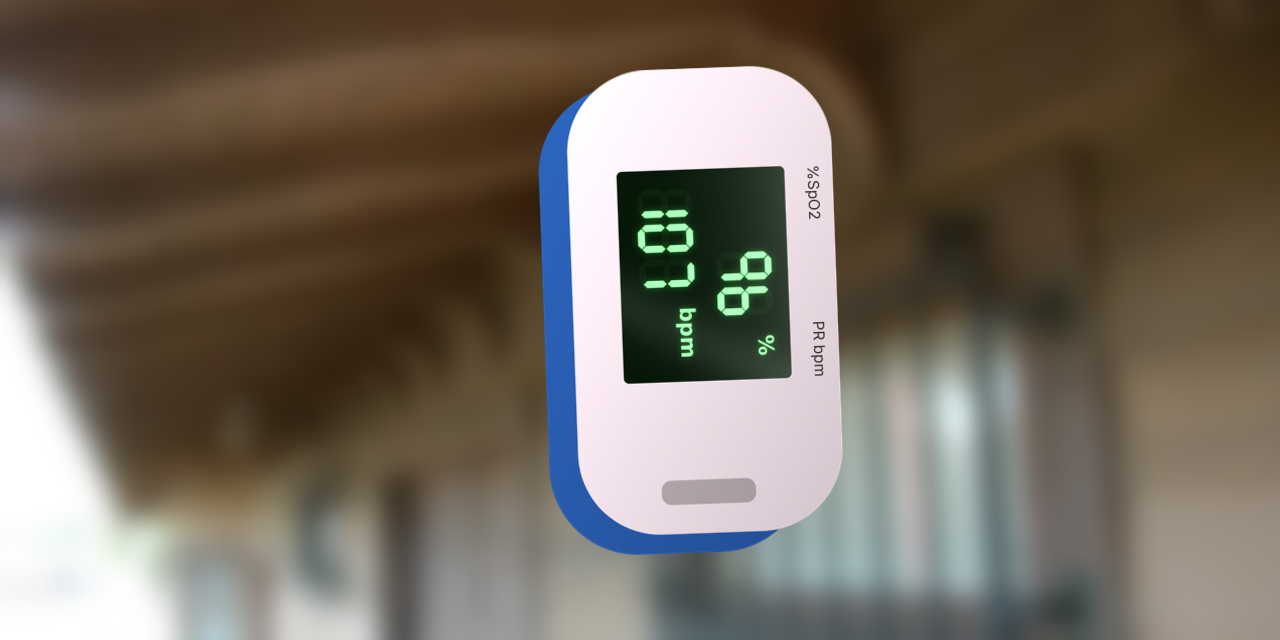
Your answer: 107 bpm
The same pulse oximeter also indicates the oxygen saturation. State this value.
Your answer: 96 %
